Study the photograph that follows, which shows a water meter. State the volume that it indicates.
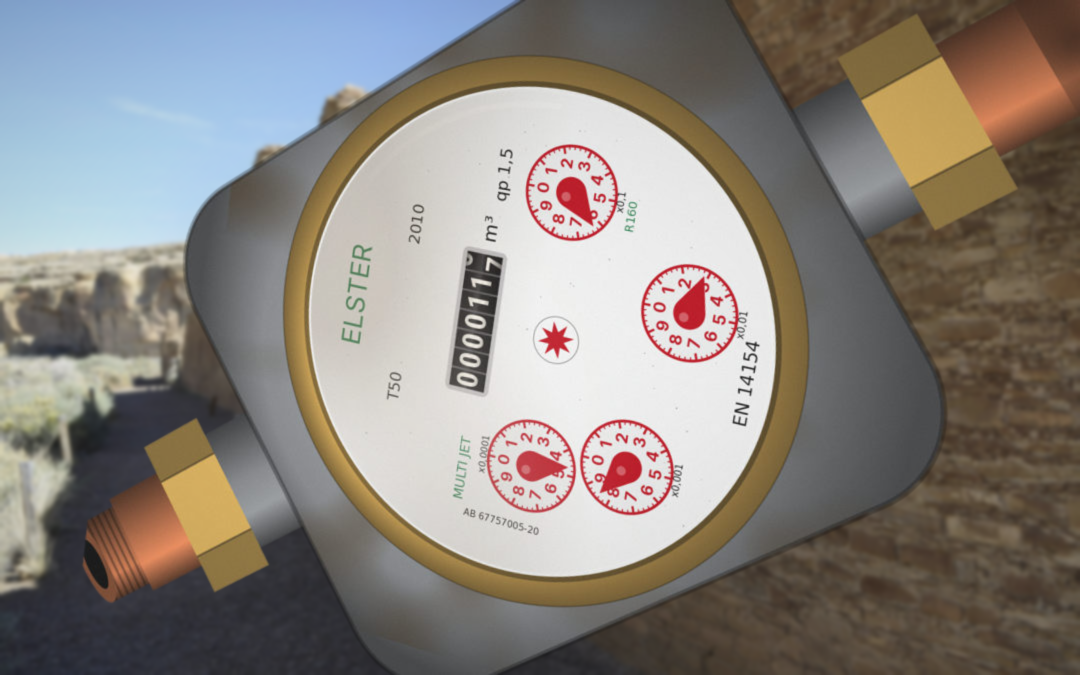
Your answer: 116.6284 m³
